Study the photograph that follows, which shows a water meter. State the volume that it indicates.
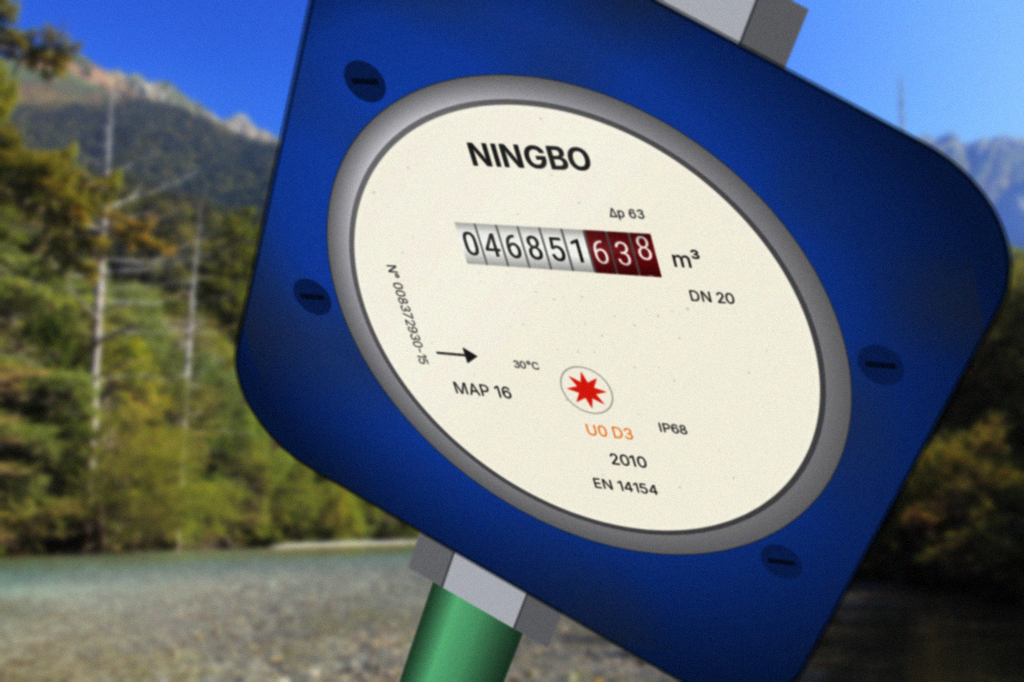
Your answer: 46851.638 m³
